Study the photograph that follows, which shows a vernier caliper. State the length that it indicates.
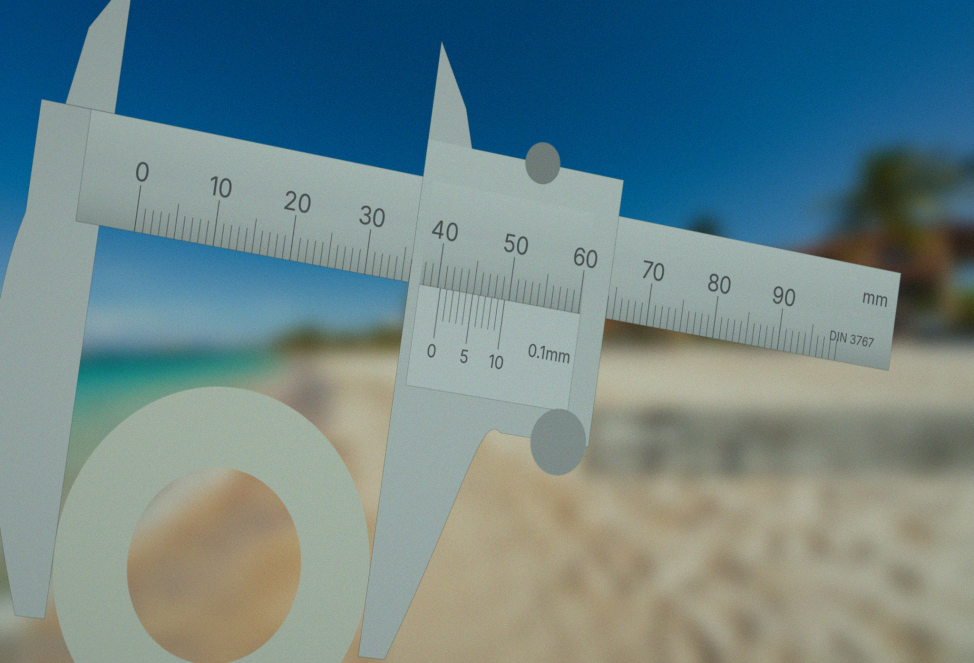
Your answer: 40.4 mm
